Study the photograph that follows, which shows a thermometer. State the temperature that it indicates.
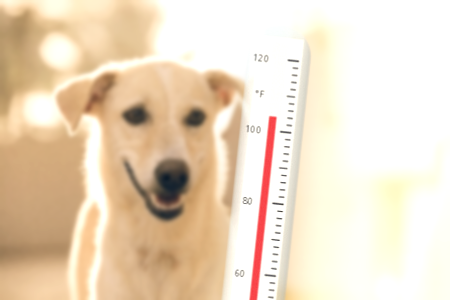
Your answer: 104 °F
